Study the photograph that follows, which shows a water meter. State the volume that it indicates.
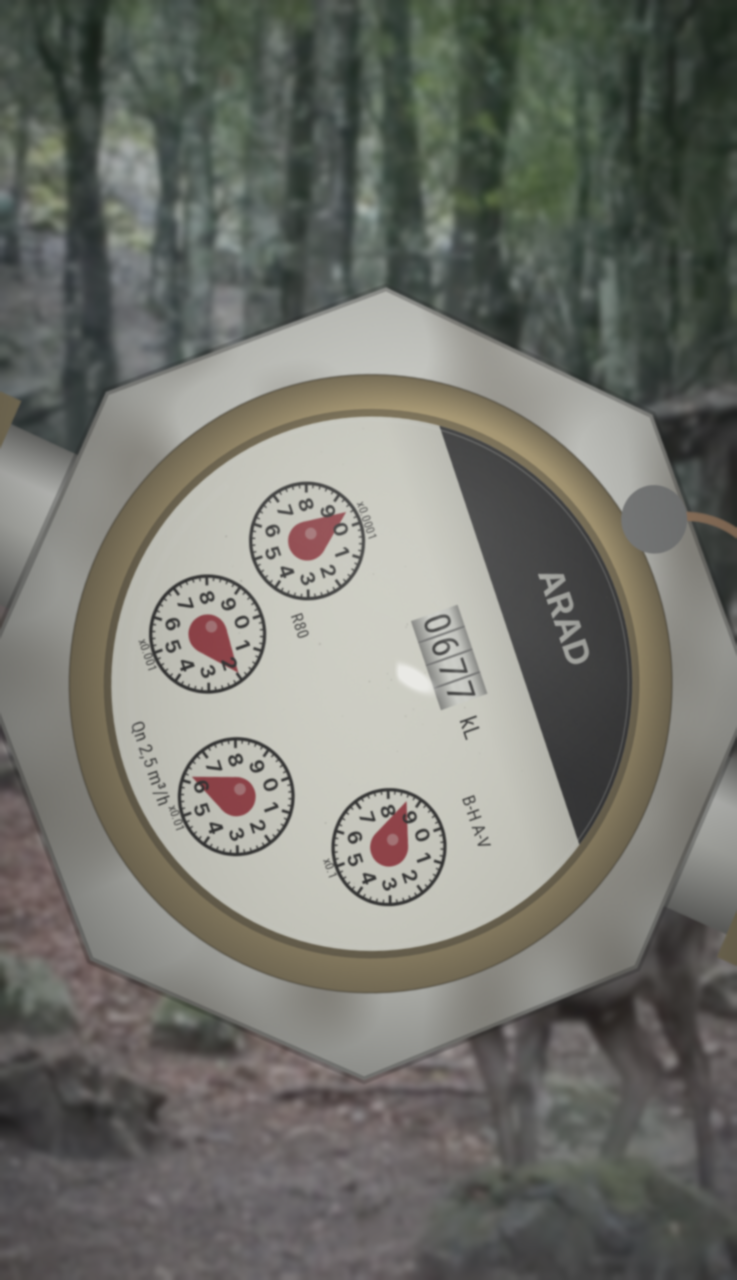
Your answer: 677.8619 kL
